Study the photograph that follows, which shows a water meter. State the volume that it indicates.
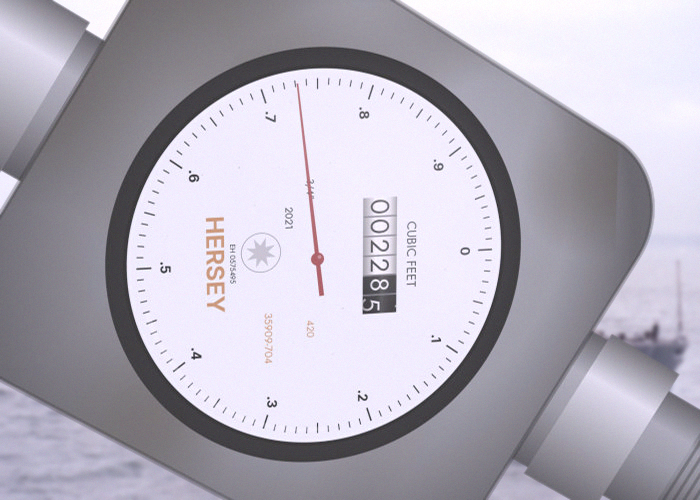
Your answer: 2284.73 ft³
